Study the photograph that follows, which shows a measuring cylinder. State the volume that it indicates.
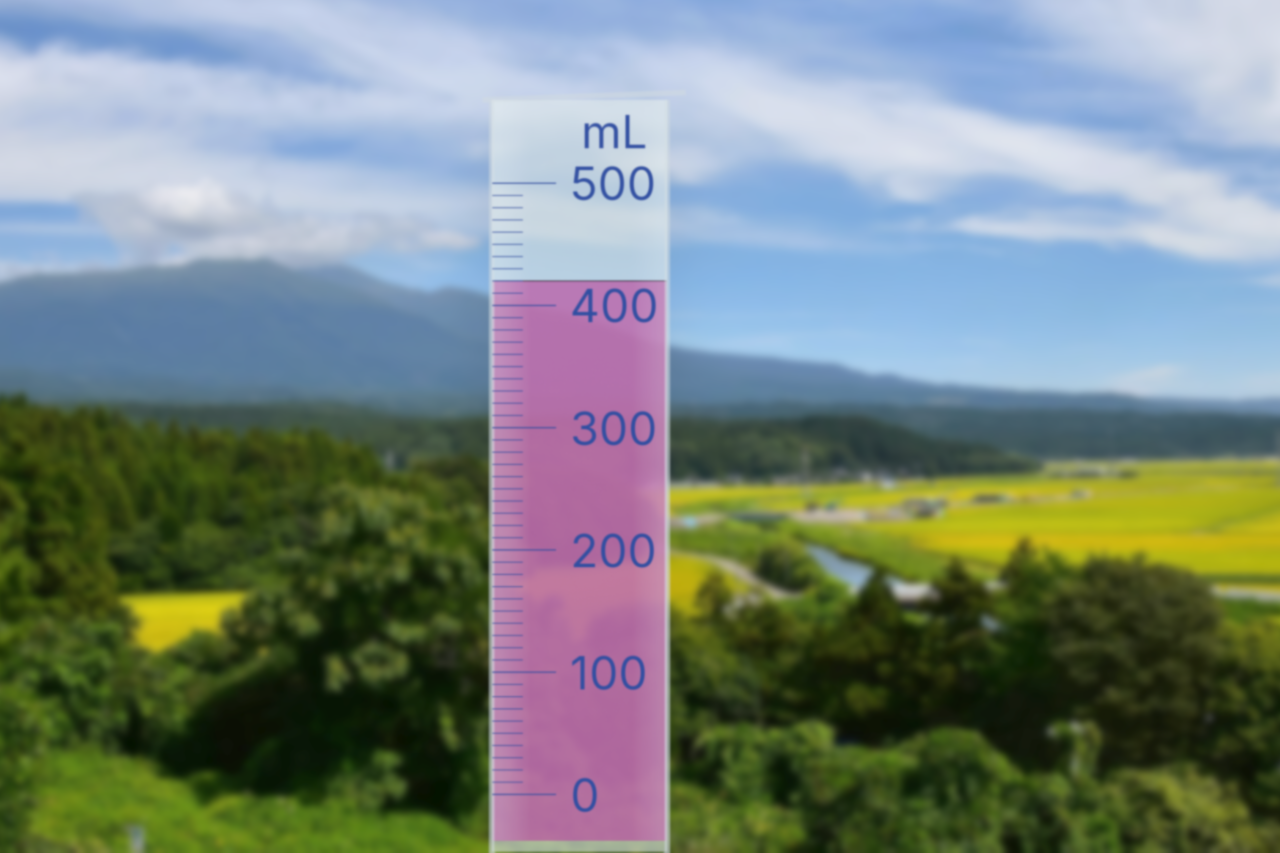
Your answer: 420 mL
